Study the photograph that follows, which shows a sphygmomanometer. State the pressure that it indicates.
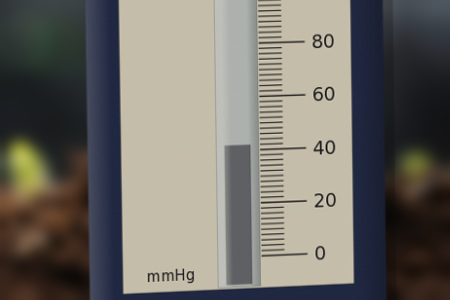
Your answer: 42 mmHg
